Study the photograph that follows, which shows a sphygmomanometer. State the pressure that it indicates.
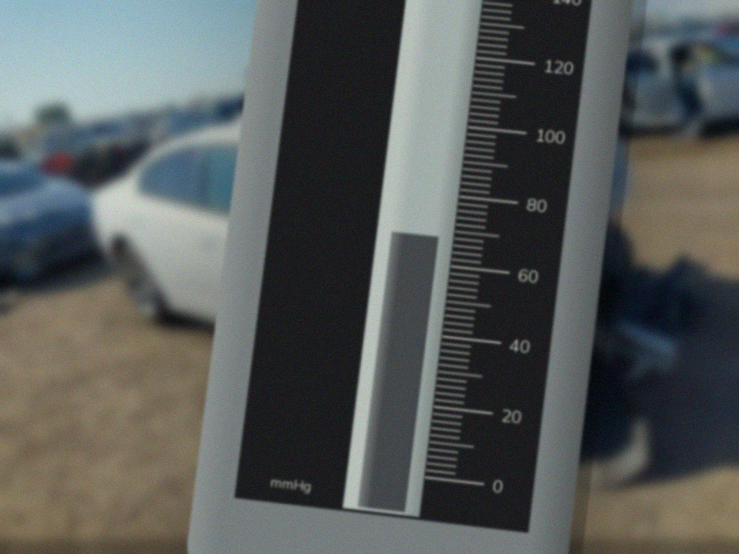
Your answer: 68 mmHg
